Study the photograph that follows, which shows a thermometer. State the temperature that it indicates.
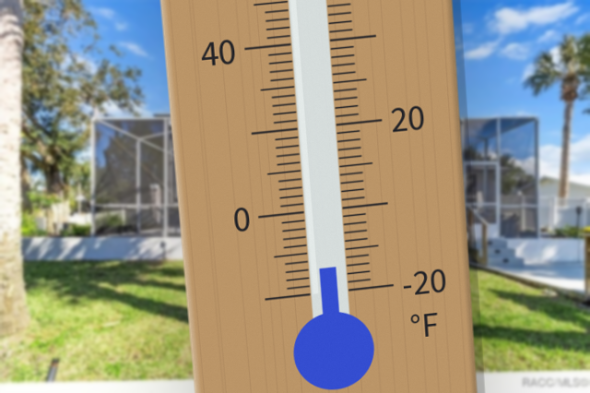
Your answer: -14 °F
